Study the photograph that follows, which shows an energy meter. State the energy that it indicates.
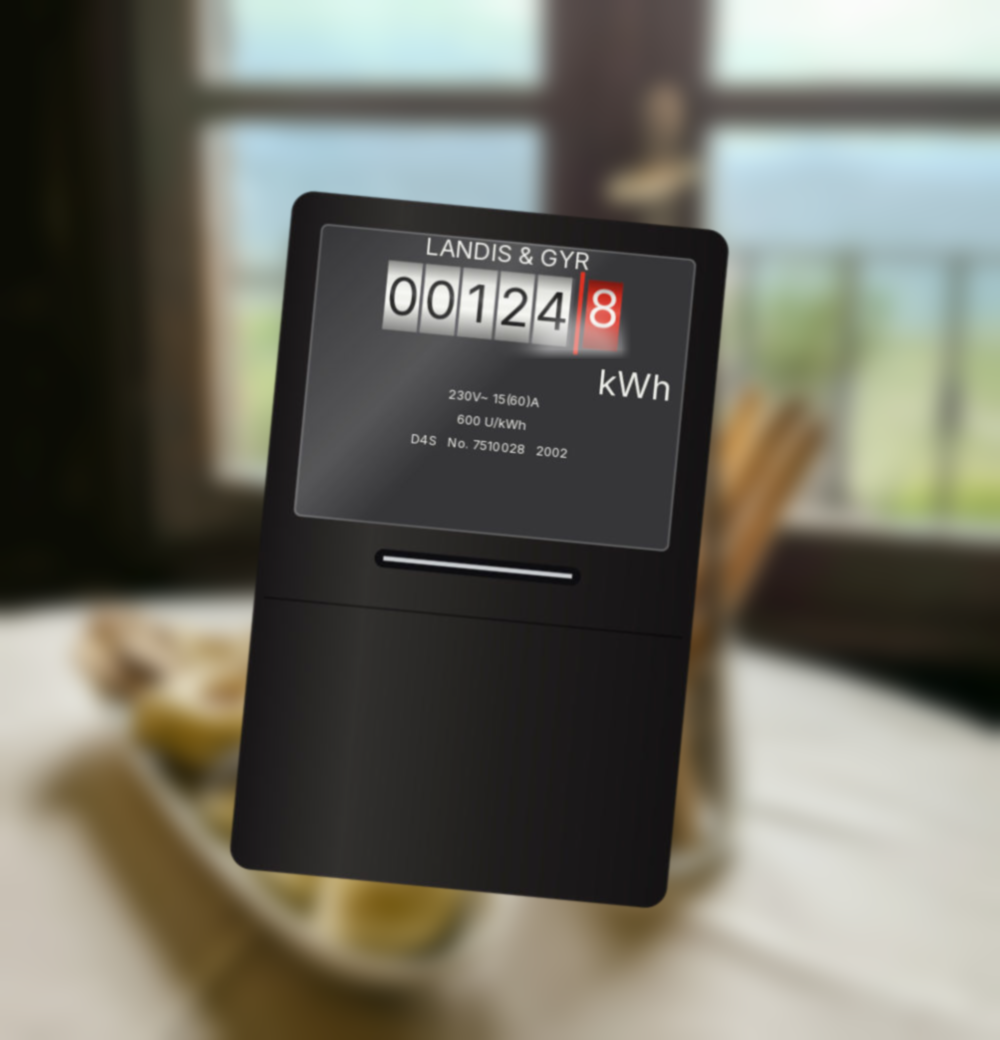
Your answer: 124.8 kWh
